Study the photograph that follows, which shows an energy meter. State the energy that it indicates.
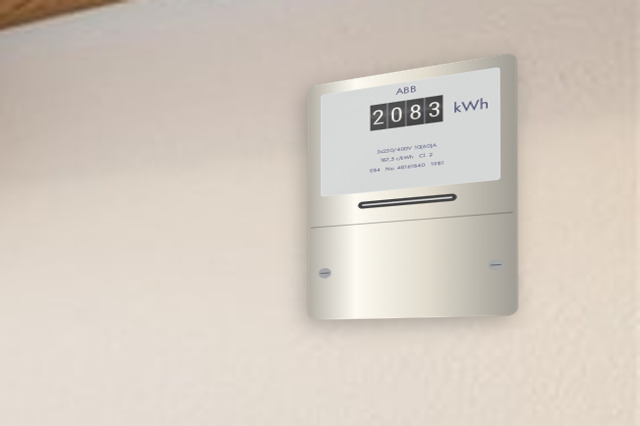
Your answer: 2083 kWh
